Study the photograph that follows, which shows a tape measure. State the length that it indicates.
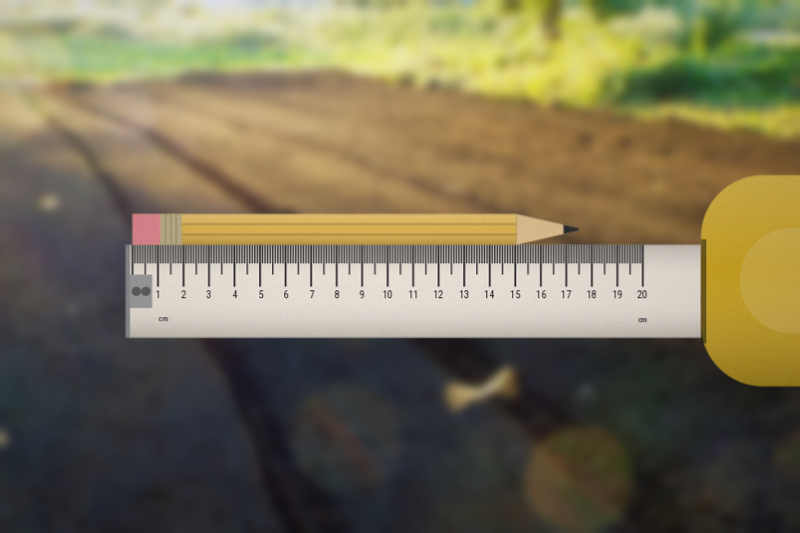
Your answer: 17.5 cm
